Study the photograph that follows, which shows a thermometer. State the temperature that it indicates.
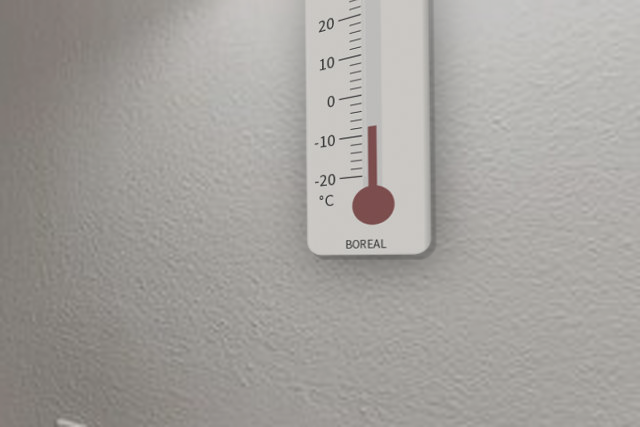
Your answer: -8 °C
